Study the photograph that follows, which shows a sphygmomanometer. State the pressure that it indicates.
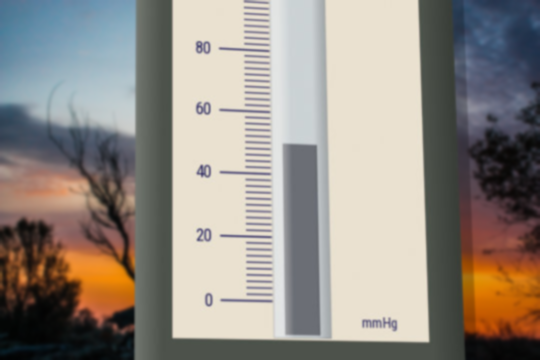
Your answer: 50 mmHg
